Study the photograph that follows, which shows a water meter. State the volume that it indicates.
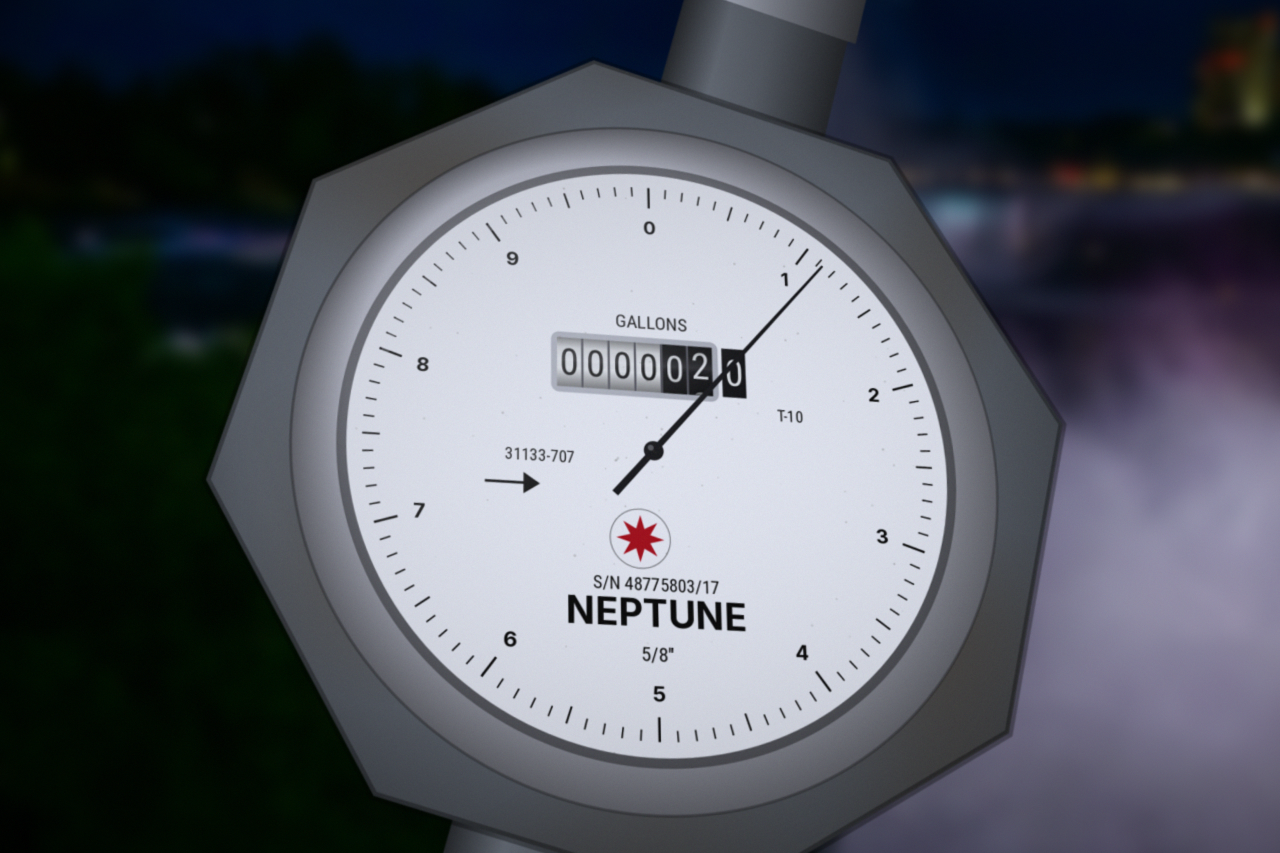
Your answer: 21.1 gal
